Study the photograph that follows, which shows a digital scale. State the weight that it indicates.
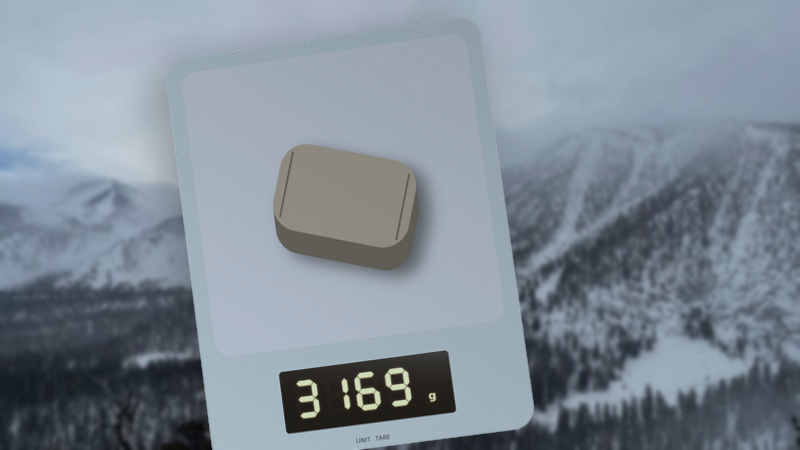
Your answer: 3169 g
